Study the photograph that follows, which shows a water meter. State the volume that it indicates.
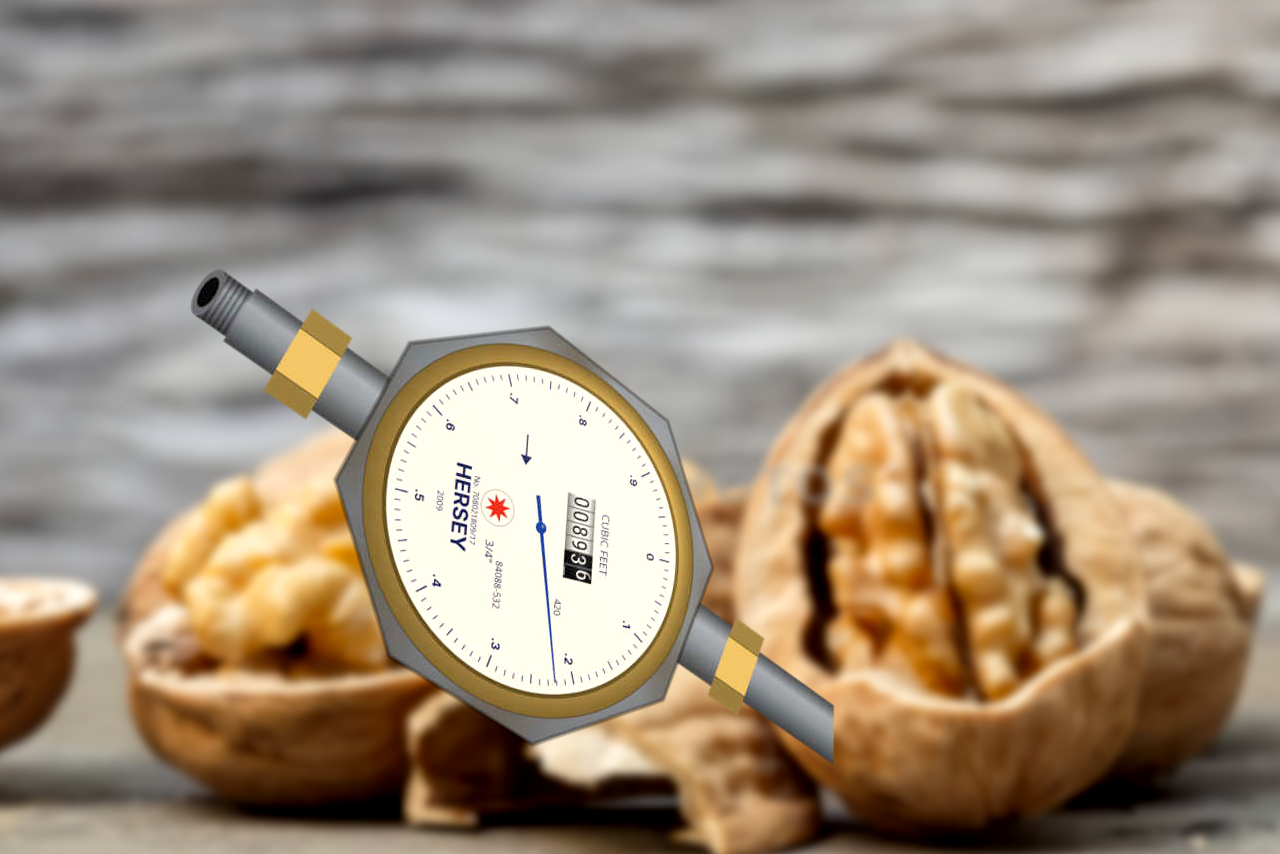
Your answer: 8936.22 ft³
